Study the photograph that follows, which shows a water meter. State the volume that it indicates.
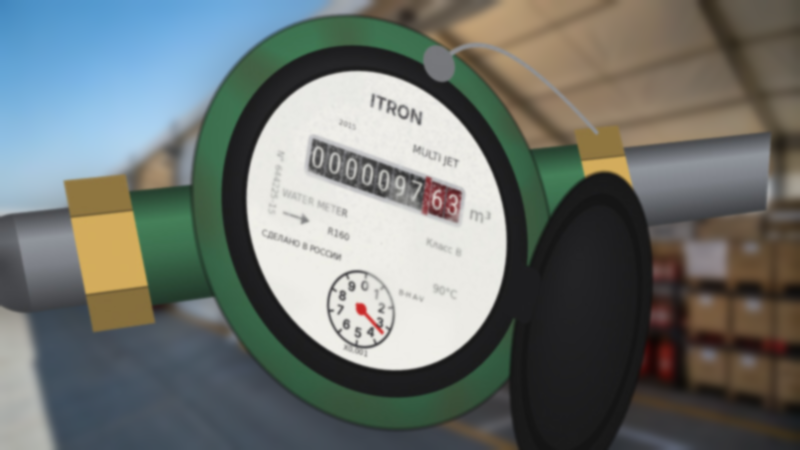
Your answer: 97.633 m³
